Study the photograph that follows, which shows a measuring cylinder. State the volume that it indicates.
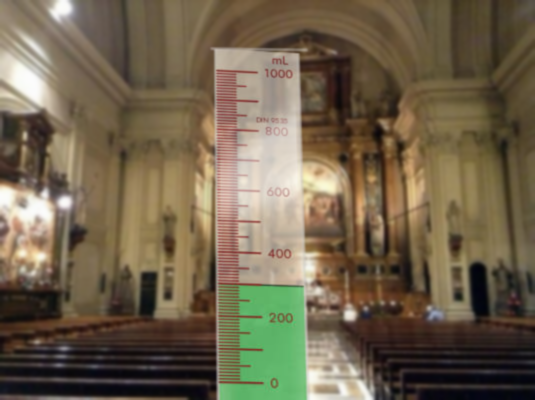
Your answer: 300 mL
